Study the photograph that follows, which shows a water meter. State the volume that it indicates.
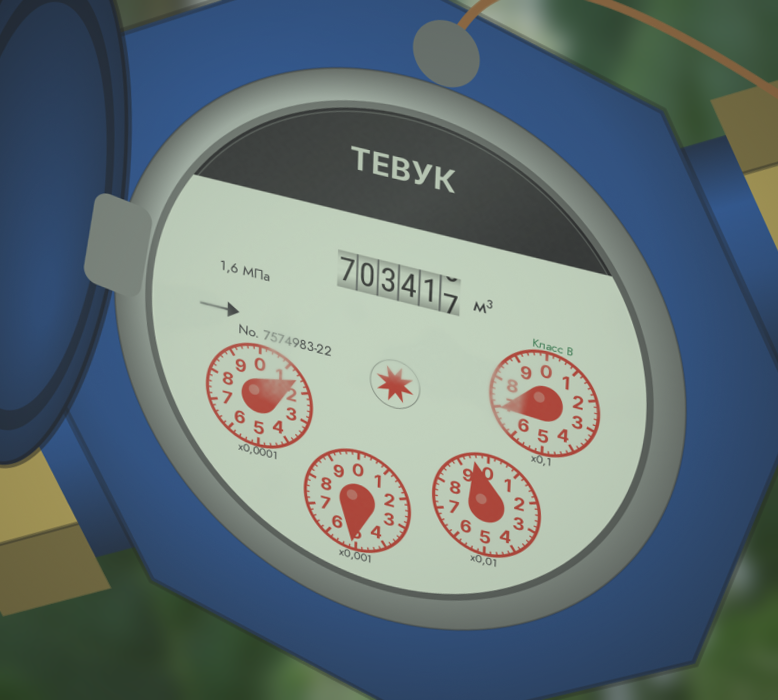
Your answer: 703416.6951 m³
